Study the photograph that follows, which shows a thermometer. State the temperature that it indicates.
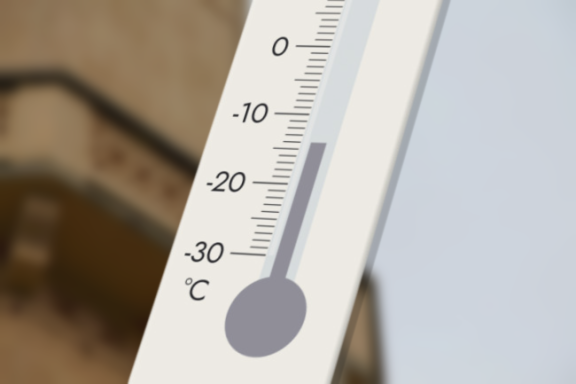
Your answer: -14 °C
